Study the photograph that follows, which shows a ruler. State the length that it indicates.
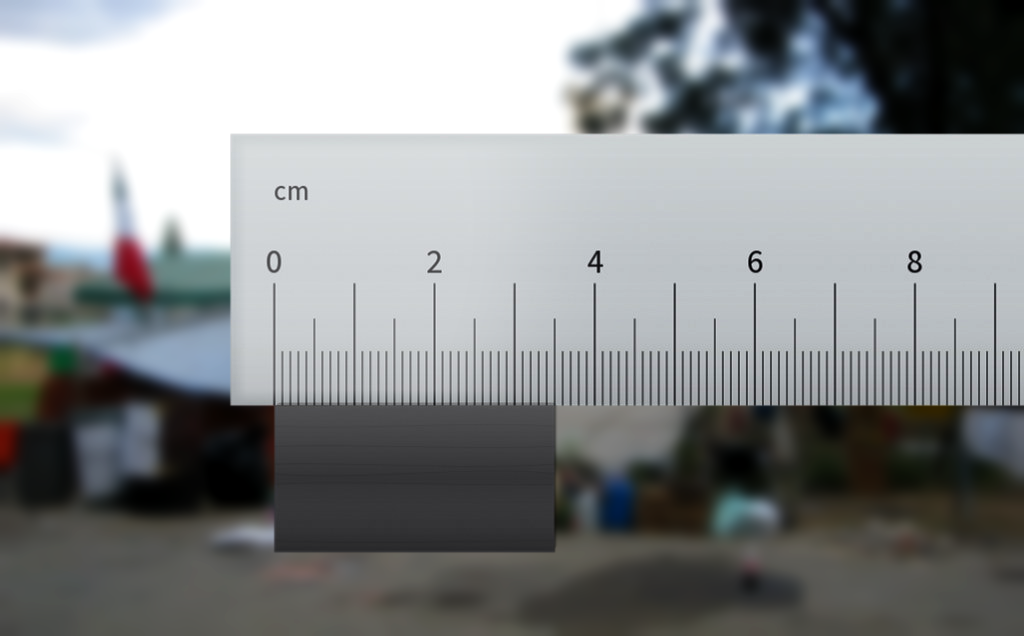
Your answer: 3.5 cm
